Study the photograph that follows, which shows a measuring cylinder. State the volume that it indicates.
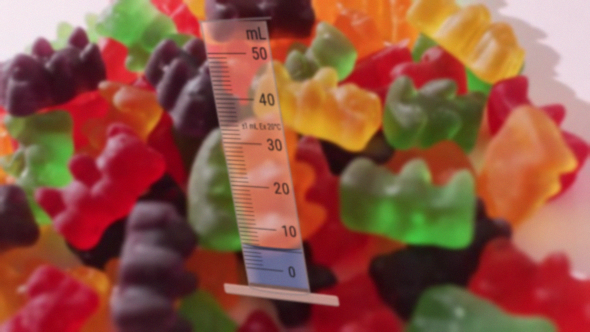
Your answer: 5 mL
